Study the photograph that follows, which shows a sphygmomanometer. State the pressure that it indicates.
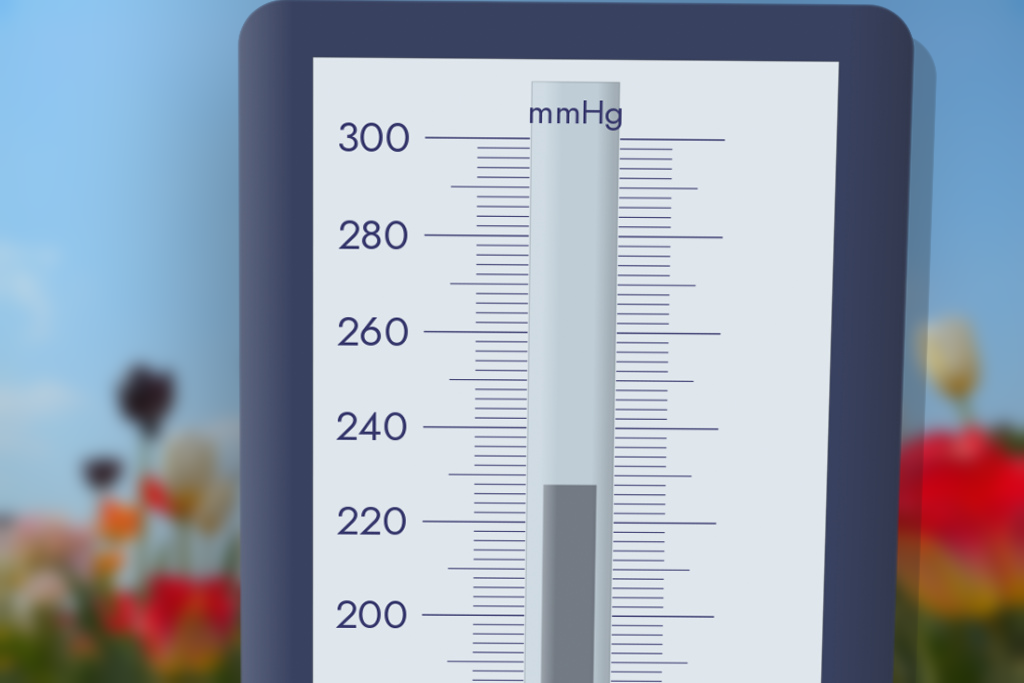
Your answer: 228 mmHg
